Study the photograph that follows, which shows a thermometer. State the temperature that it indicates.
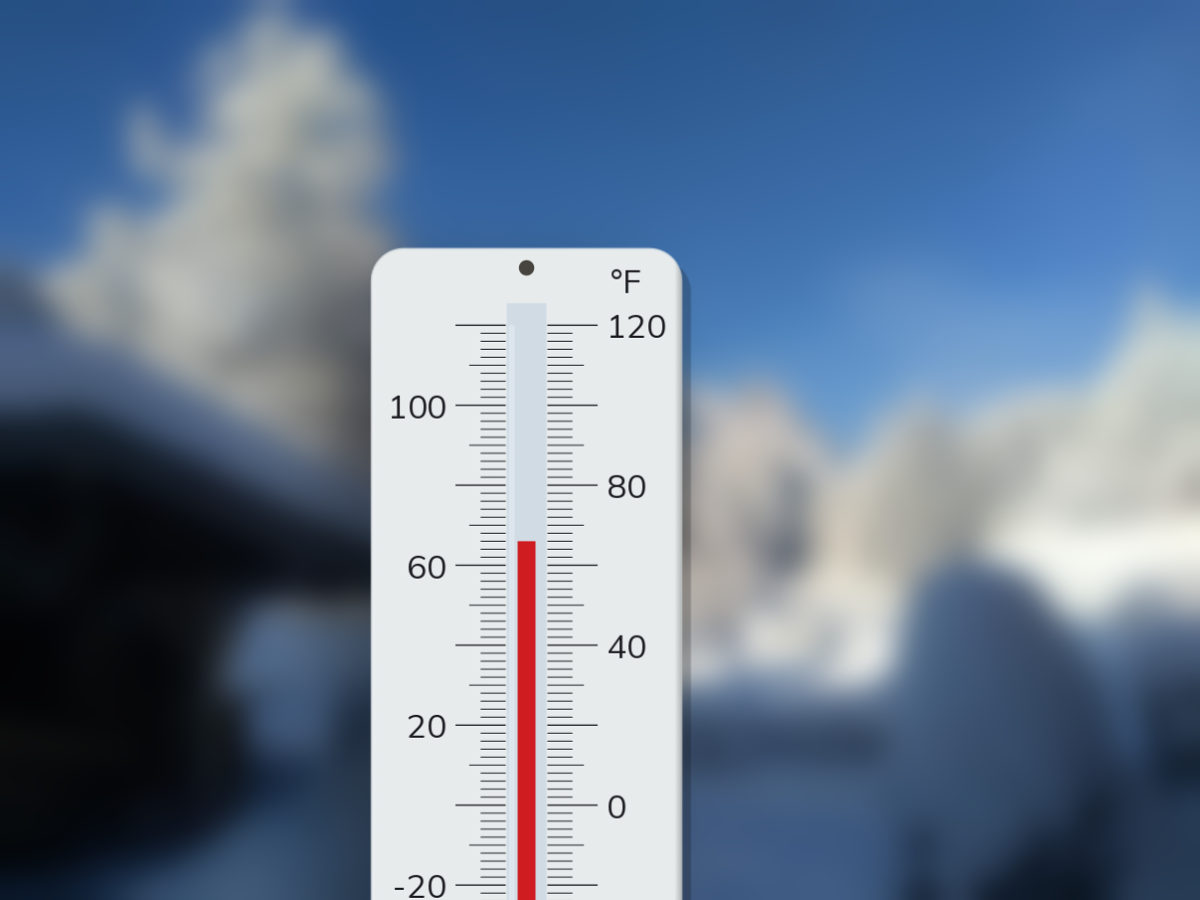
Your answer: 66 °F
